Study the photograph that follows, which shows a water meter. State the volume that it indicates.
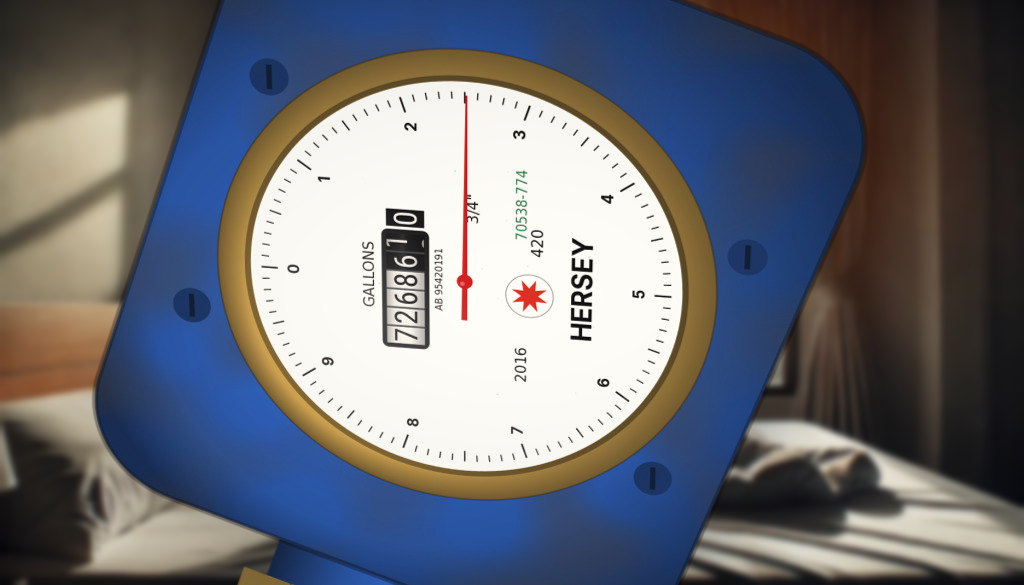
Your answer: 7268612.5 gal
